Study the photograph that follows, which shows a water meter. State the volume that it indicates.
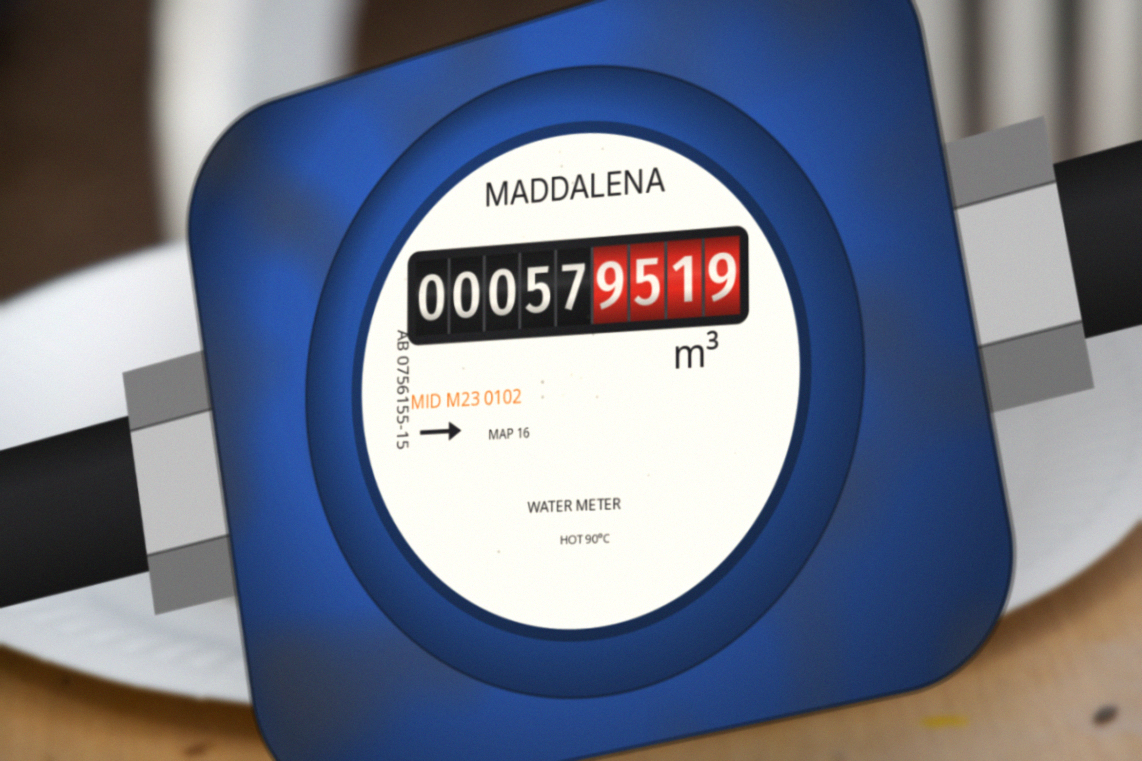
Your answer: 57.9519 m³
